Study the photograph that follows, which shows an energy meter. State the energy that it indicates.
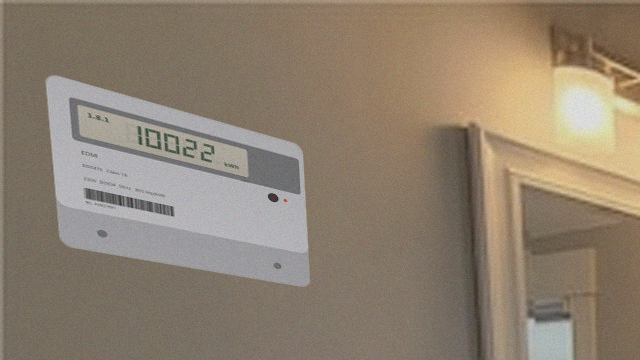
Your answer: 10022 kWh
